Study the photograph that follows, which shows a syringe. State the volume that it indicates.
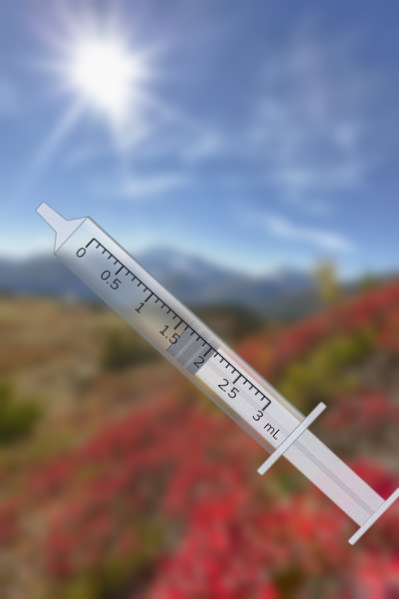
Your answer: 1.6 mL
